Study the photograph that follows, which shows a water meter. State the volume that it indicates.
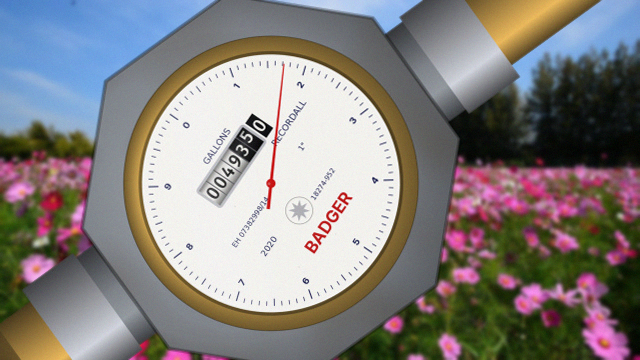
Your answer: 49351.7 gal
